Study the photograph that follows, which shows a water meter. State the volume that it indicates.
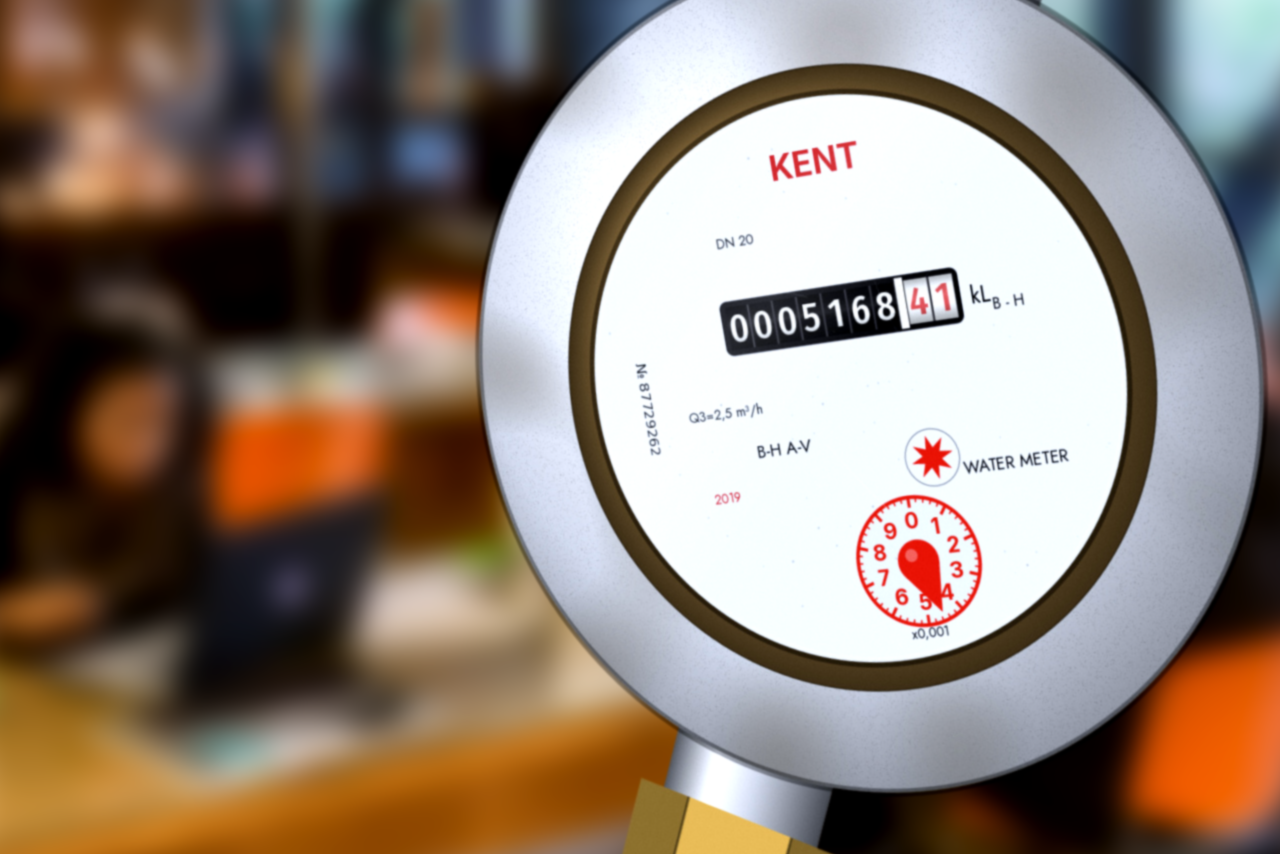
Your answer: 5168.414 kL
